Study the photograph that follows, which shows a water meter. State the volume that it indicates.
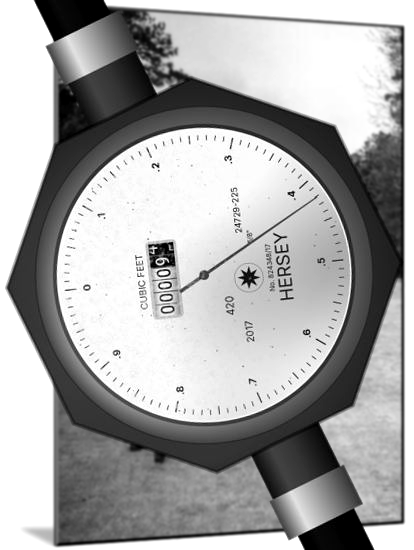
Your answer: 94.42 ft³
